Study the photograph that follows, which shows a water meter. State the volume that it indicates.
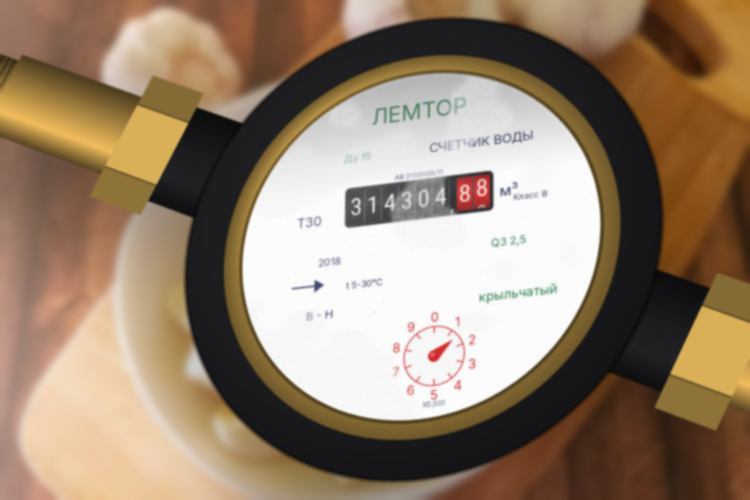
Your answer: 314304.881 m³
